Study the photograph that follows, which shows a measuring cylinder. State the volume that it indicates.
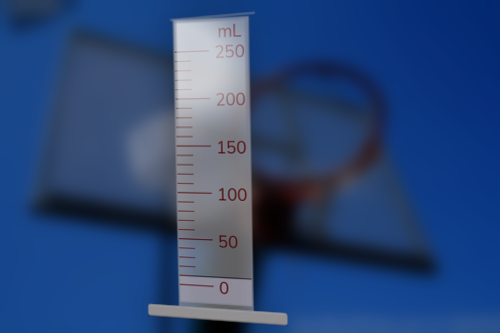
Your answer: 10 mL
